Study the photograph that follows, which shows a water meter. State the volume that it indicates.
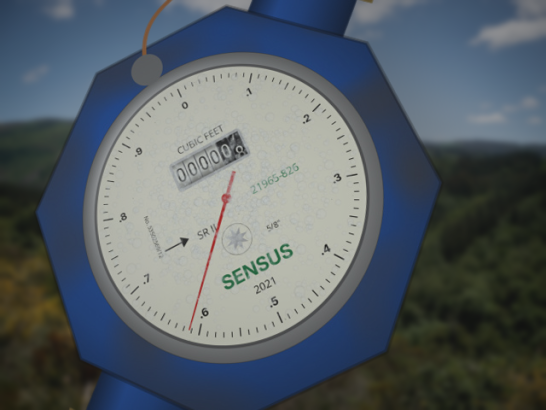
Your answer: 7.61 ft³
